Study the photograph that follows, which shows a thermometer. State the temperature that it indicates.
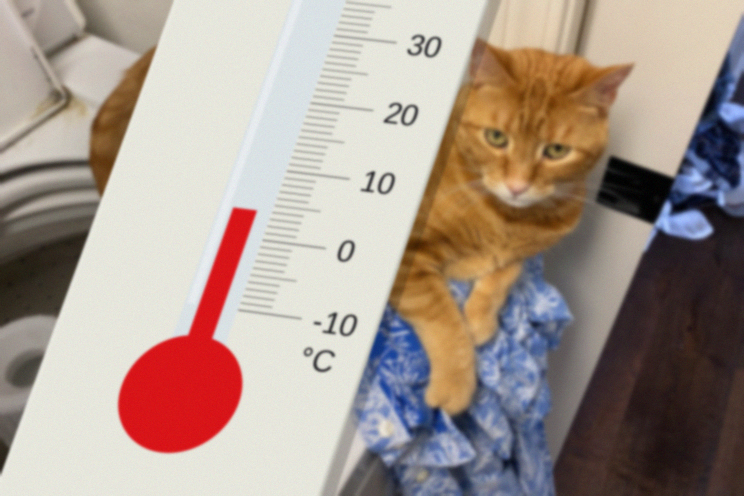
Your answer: 4 °C
